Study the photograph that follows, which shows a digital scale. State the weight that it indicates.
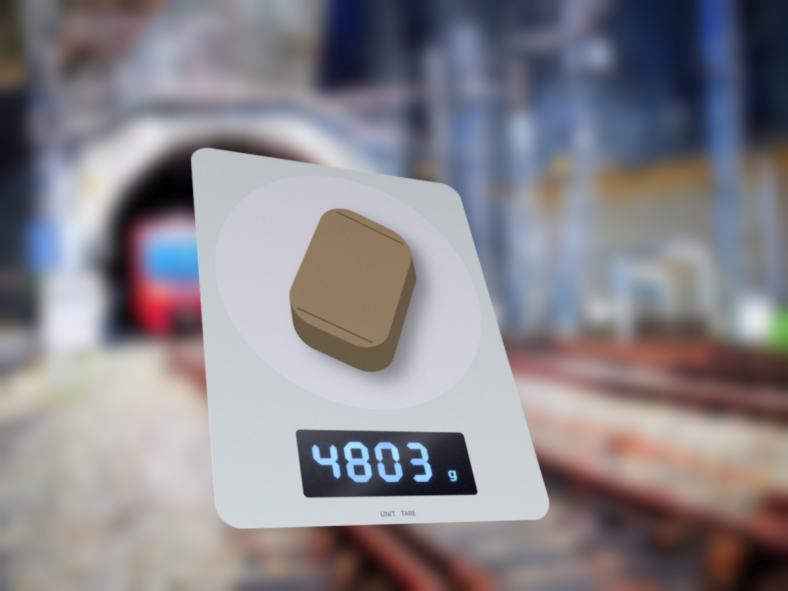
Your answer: 4803 g
